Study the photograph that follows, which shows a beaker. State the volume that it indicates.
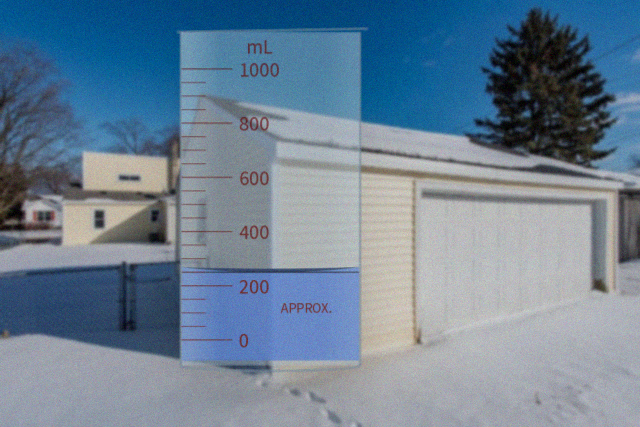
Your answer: 250 mL
